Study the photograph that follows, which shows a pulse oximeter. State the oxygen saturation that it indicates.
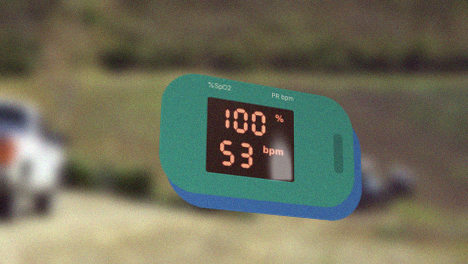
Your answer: 100 %
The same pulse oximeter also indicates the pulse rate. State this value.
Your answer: 53 bpm
